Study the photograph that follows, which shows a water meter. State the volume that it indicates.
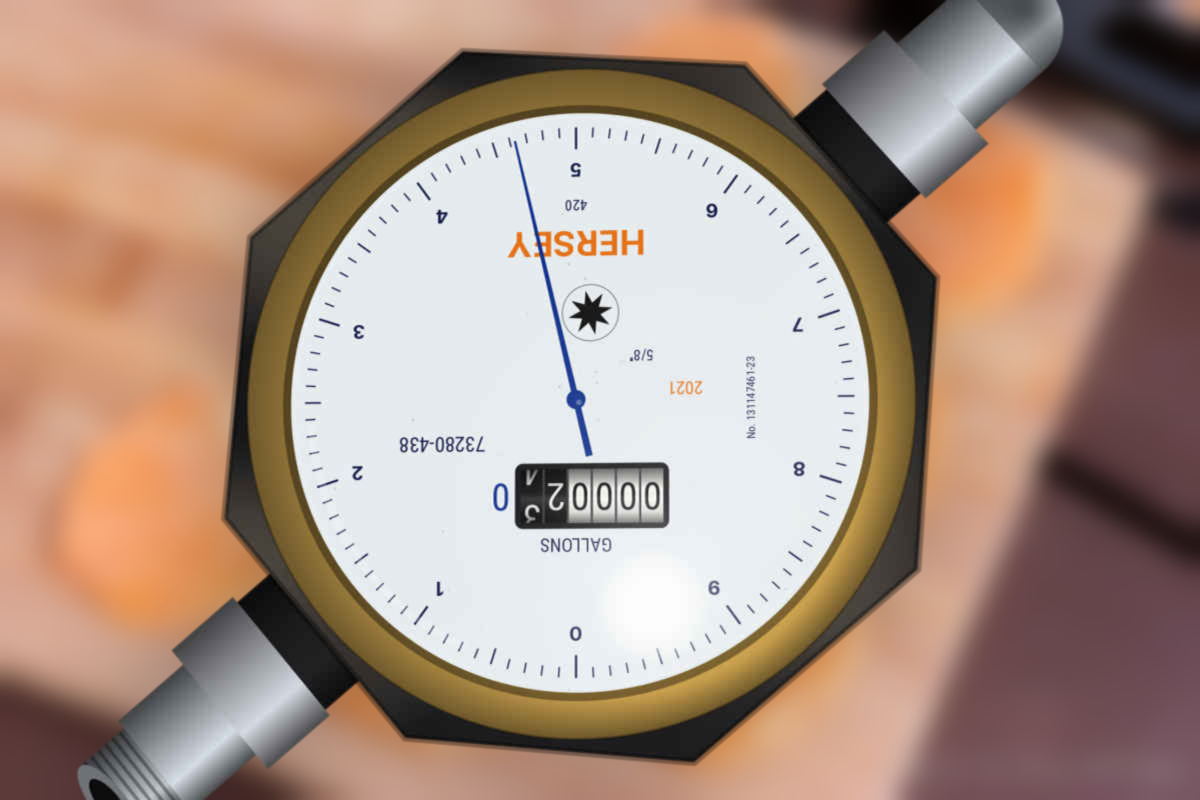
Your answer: 234.6 gal
